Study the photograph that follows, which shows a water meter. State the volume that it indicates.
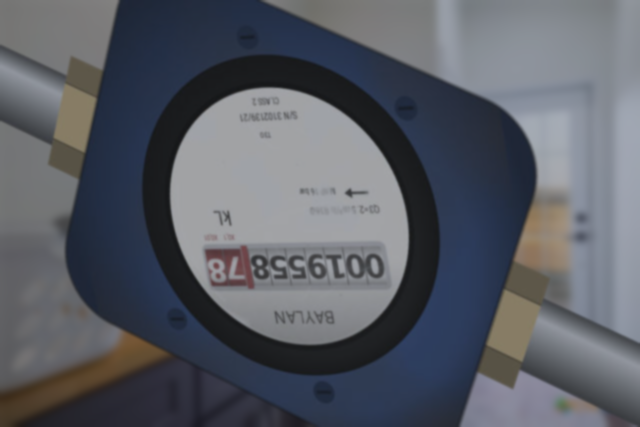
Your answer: 19558.78 kL
